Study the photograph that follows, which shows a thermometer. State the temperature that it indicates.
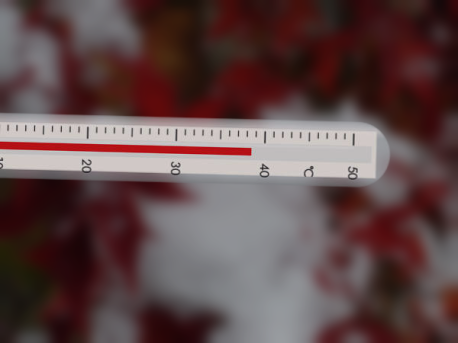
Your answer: 38.5 °C
